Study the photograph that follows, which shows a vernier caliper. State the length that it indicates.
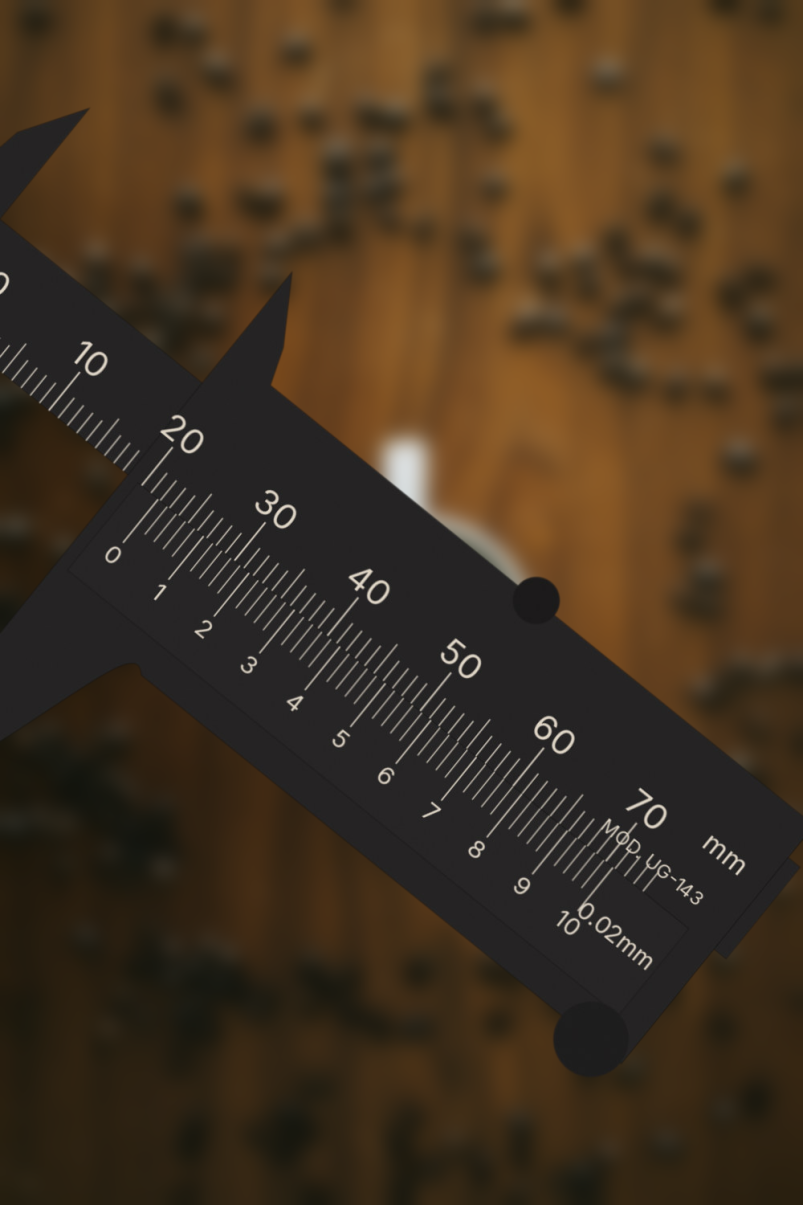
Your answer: 21.8 mm
